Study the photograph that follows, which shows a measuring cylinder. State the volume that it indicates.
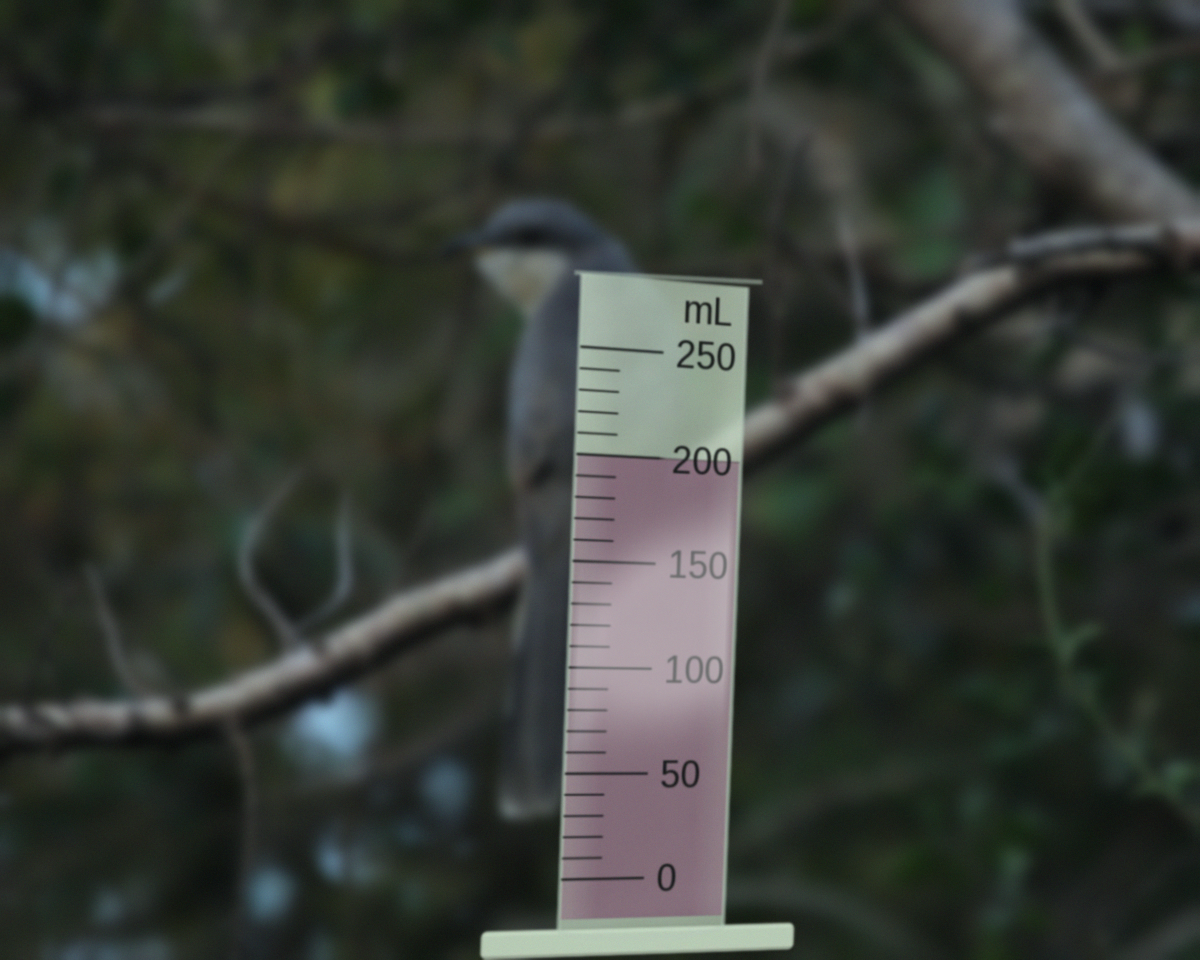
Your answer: 200 mL
